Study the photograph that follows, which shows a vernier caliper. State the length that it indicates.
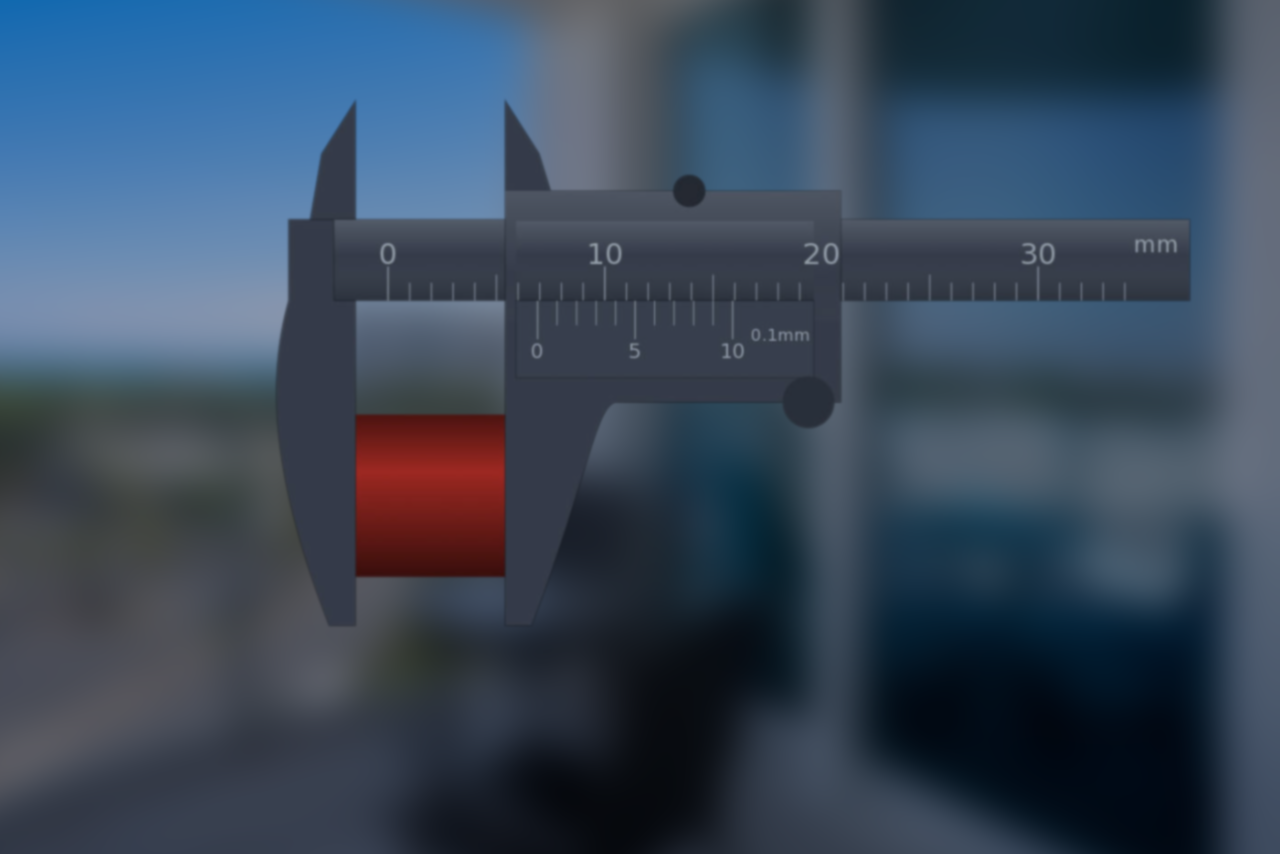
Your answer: 6.9 mm
